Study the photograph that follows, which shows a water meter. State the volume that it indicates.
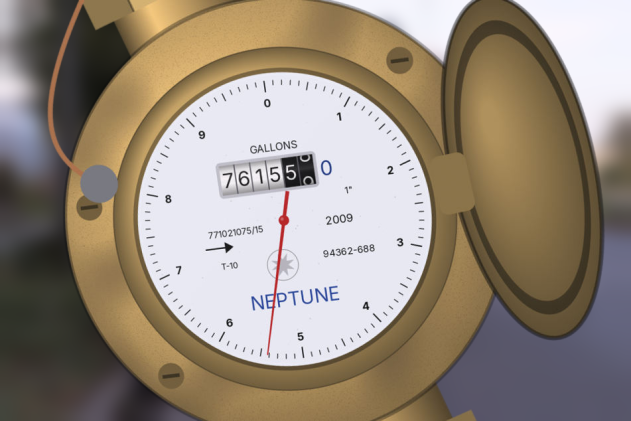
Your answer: 7615585.4 gal
